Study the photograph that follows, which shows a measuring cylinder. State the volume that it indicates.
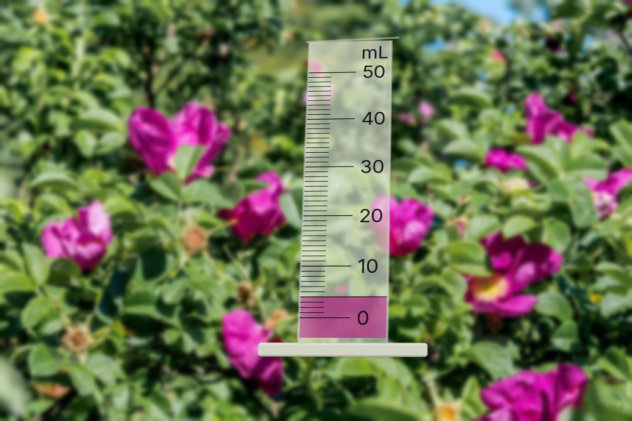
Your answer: 4 mL
